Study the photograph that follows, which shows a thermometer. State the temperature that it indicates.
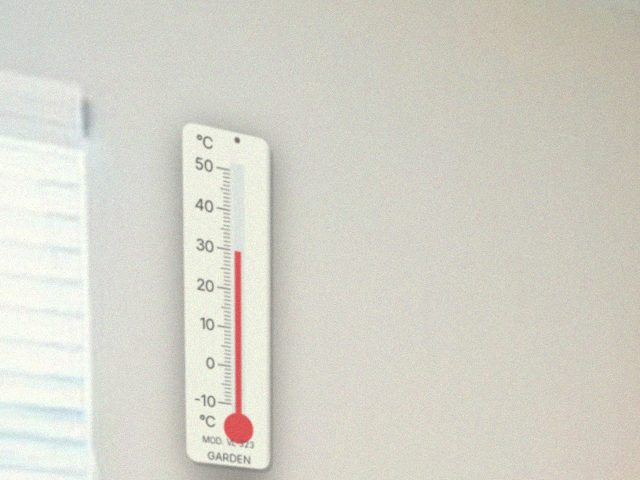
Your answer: 30 °C
